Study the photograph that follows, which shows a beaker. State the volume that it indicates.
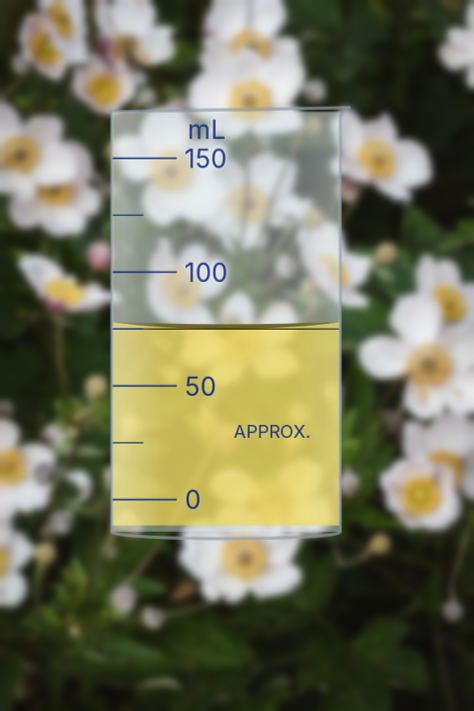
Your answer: 75 mL
